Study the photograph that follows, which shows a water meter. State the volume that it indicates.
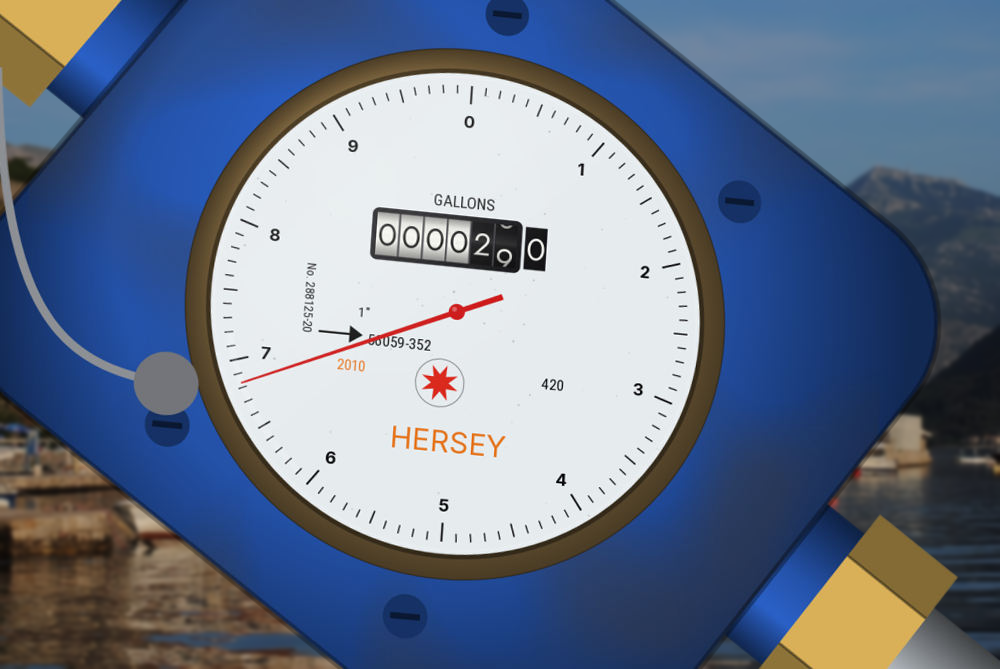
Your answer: 286.8 gal
